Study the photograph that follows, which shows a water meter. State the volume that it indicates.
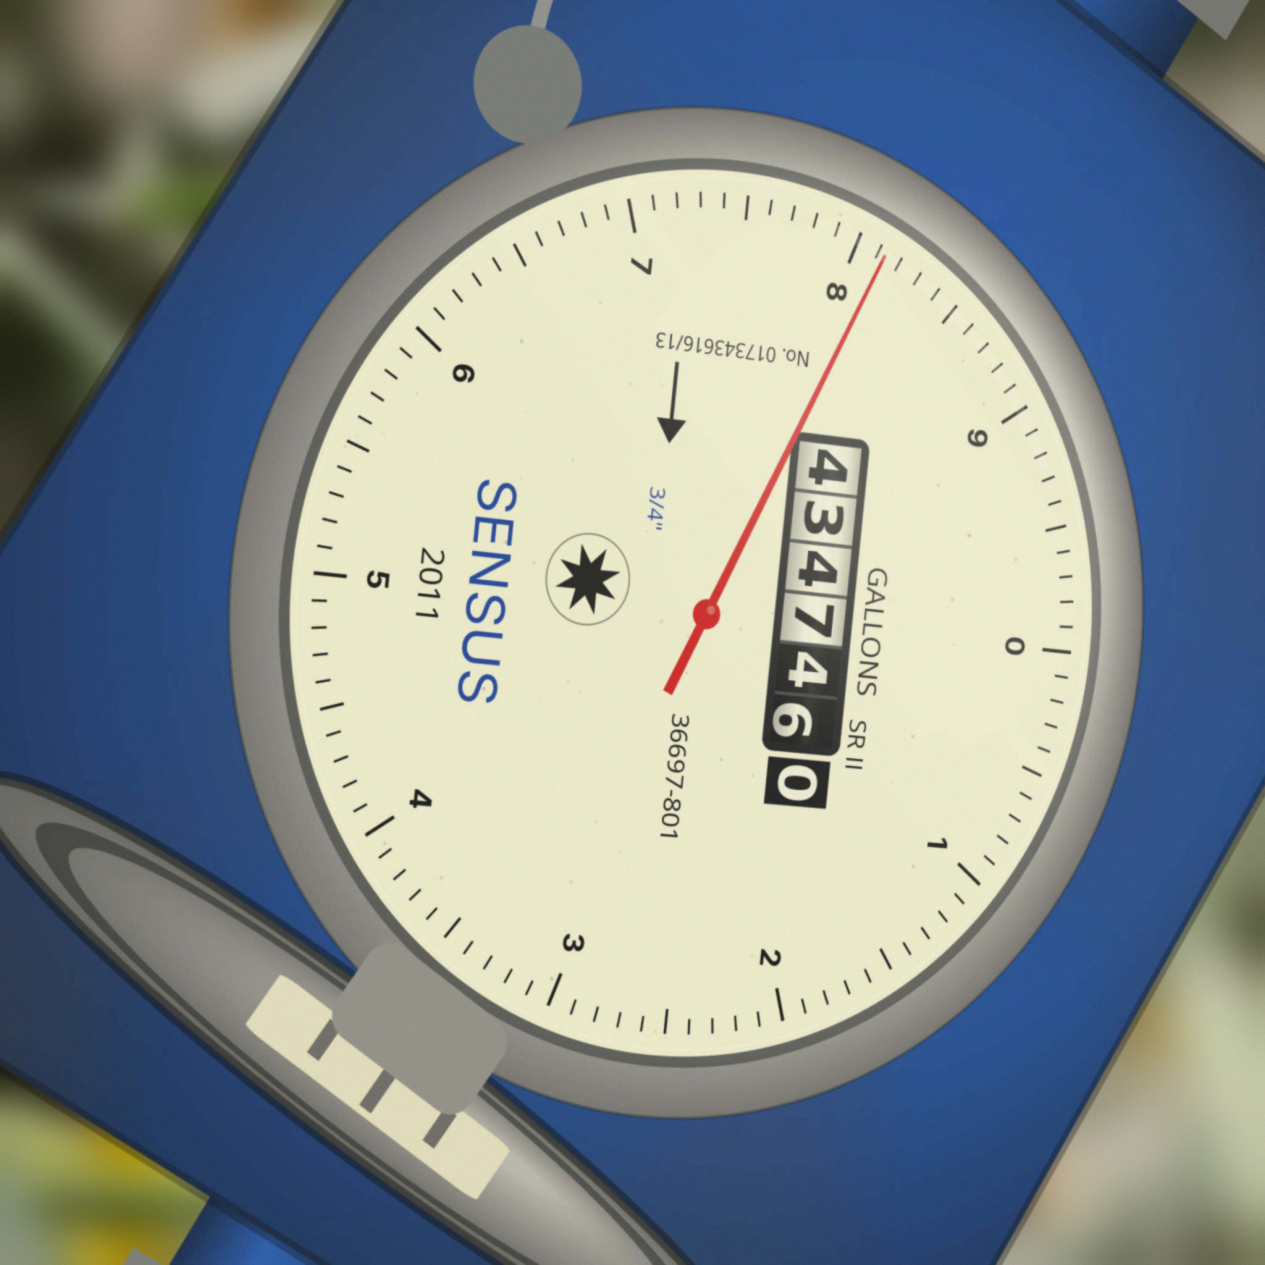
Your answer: 4347458.1 gal
